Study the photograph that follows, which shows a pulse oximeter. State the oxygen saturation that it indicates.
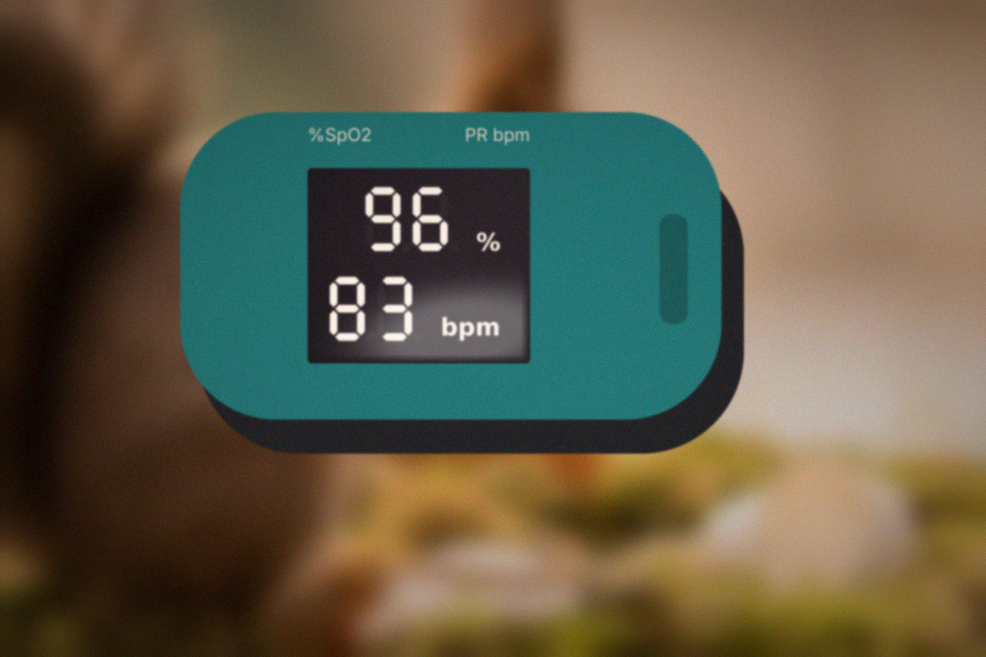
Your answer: 96 %
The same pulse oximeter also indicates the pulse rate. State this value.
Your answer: 83 bpm
